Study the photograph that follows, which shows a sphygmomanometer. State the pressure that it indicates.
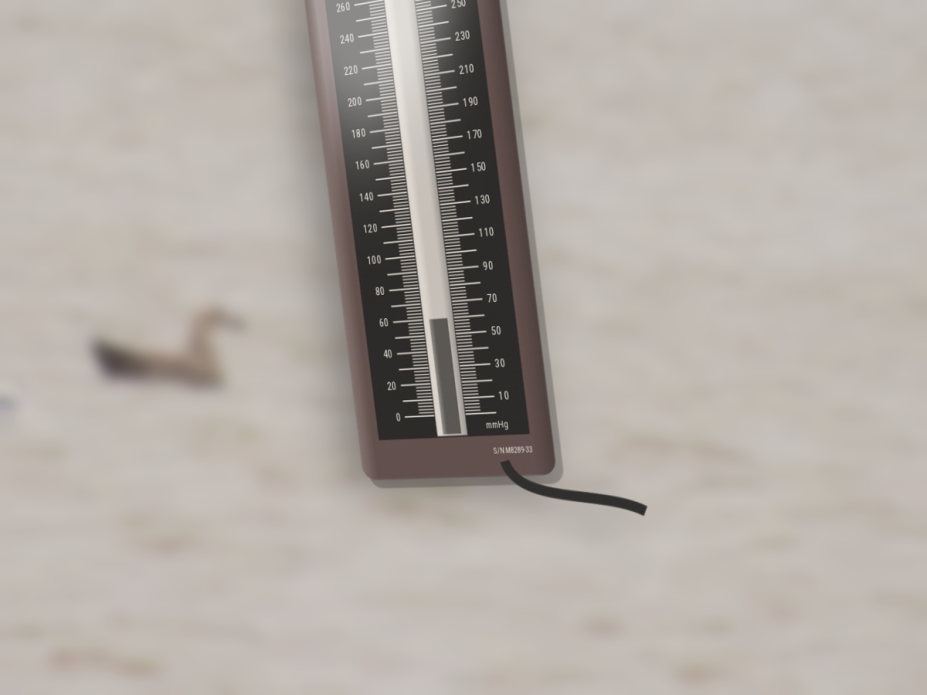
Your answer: 60 mmHg
